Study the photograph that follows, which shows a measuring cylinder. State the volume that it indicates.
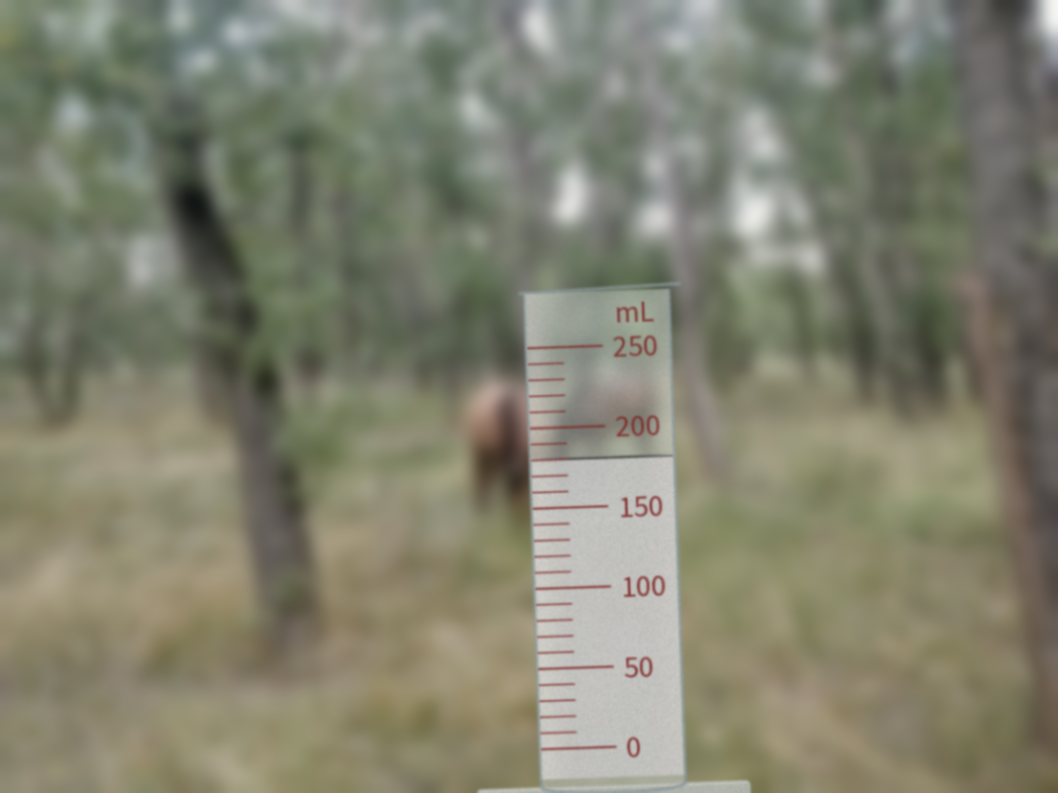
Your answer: 180 mL
